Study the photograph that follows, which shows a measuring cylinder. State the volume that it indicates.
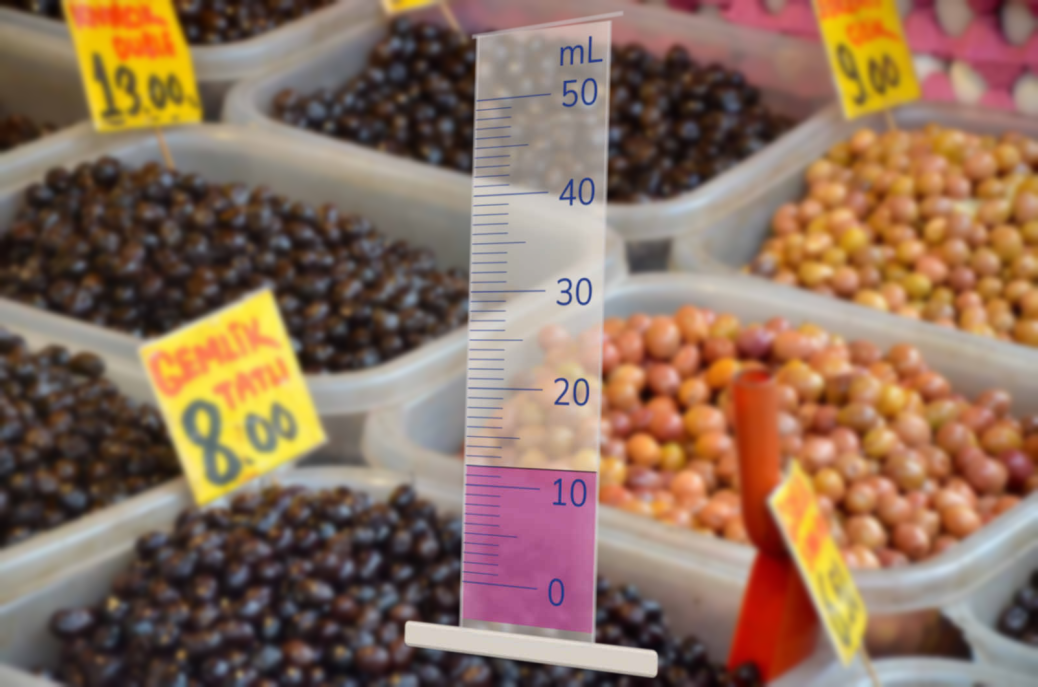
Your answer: 12 mL
